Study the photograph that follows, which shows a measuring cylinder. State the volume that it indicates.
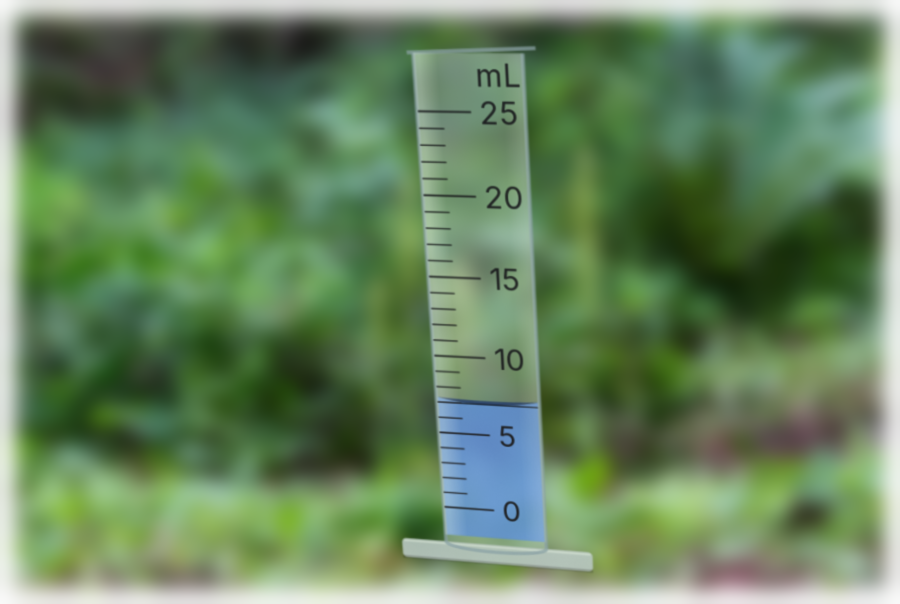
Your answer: 7 mL
